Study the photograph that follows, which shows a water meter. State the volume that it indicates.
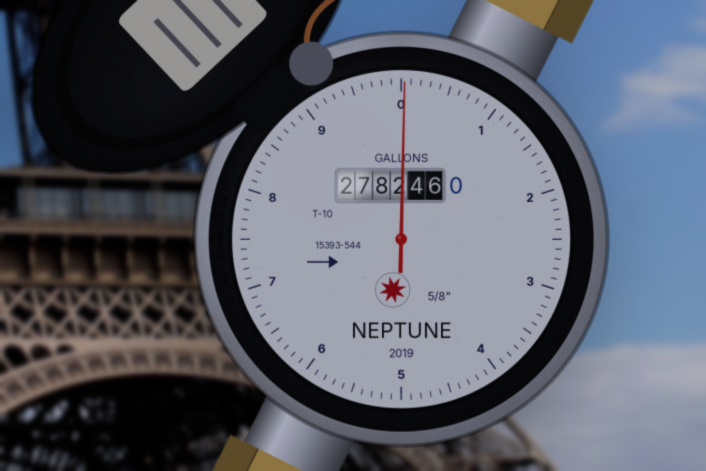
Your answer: 2782460.0 gal
